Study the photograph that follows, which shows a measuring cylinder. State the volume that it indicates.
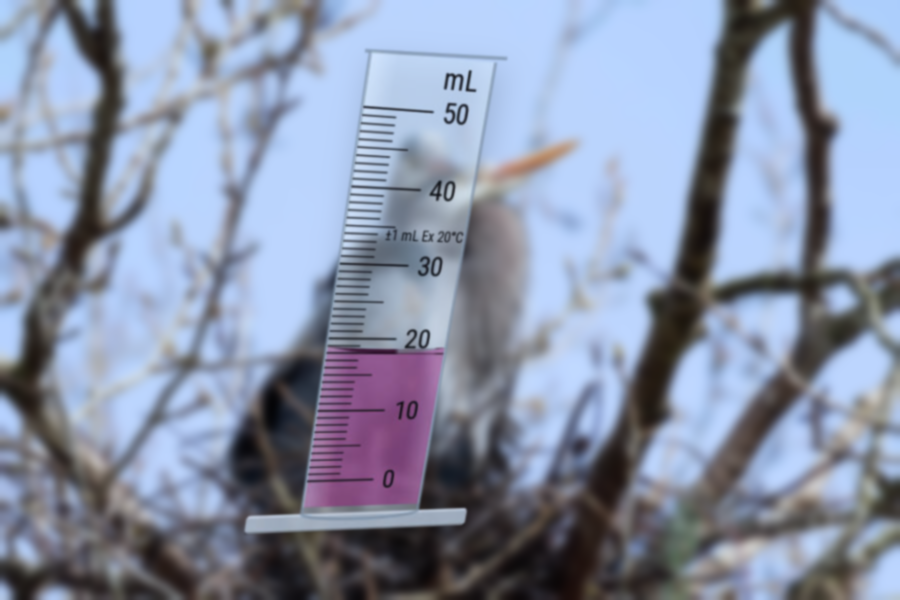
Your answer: 18 mL
